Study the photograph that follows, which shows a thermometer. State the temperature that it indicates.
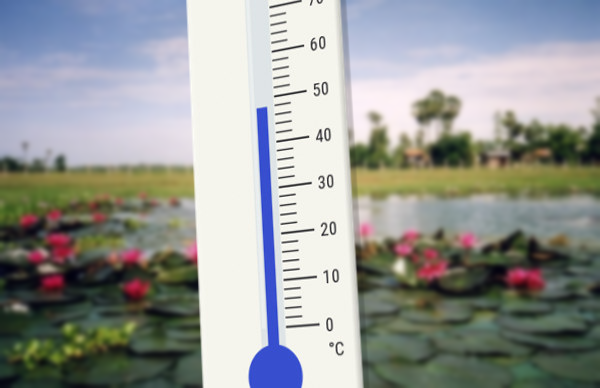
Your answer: 48 °C
